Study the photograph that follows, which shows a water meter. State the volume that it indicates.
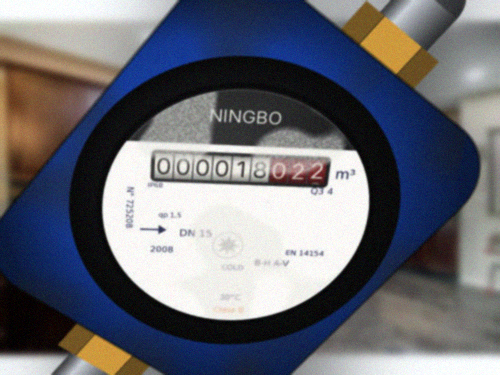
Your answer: 18.022 m³
